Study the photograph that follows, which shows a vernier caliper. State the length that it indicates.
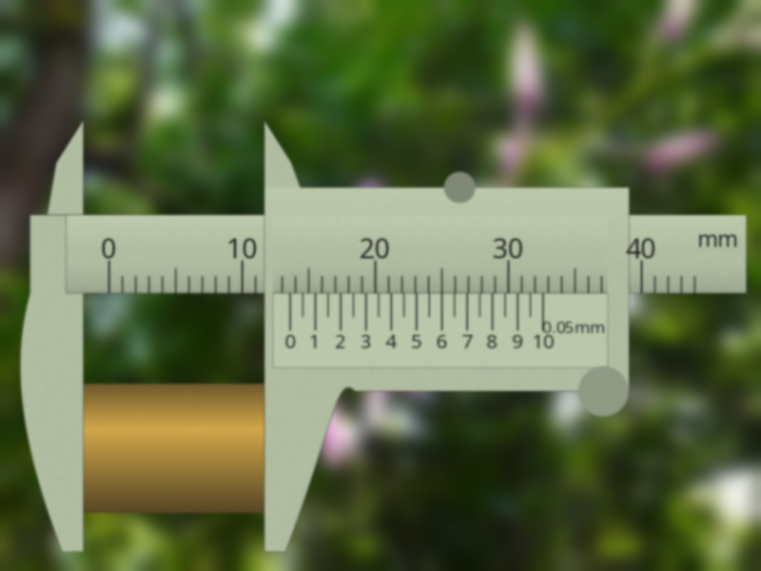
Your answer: 13.6 mm
